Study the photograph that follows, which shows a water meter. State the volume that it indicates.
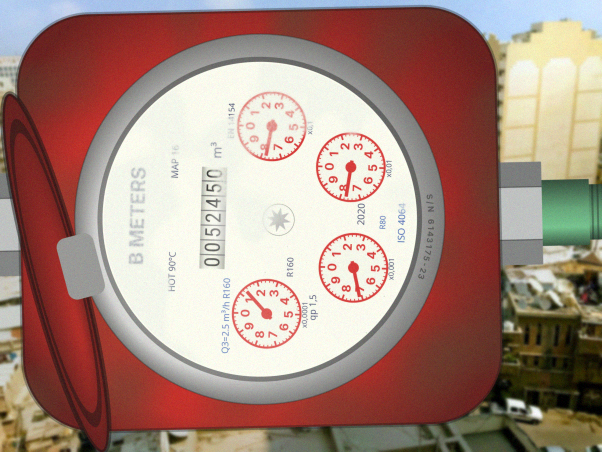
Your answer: 52450.7771 m³
